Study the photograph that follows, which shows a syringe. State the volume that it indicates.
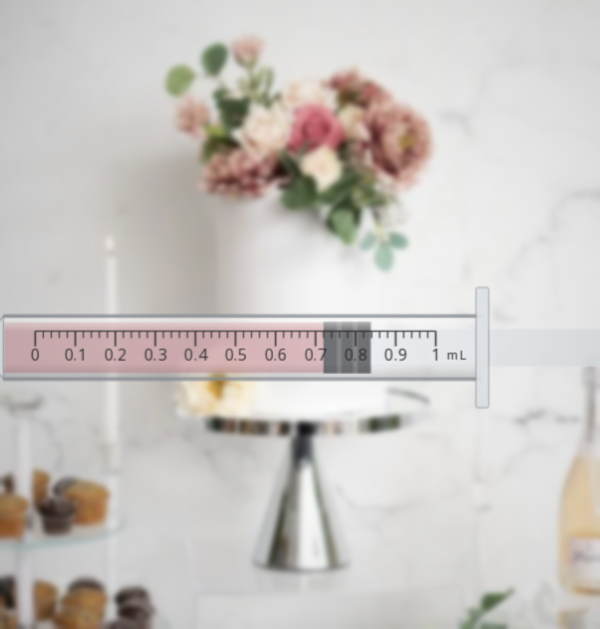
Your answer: 0.72 mL
